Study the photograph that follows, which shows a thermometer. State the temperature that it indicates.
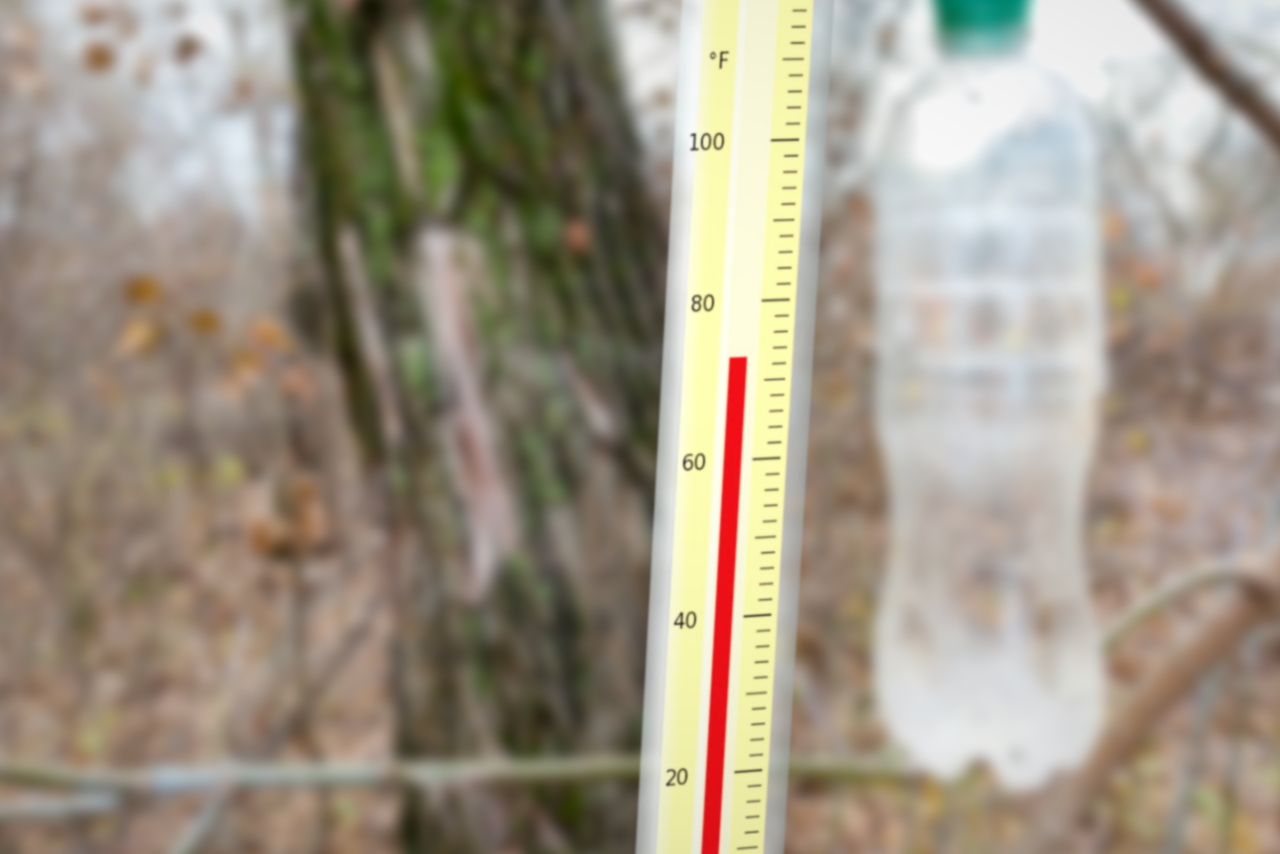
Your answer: 73 °F
